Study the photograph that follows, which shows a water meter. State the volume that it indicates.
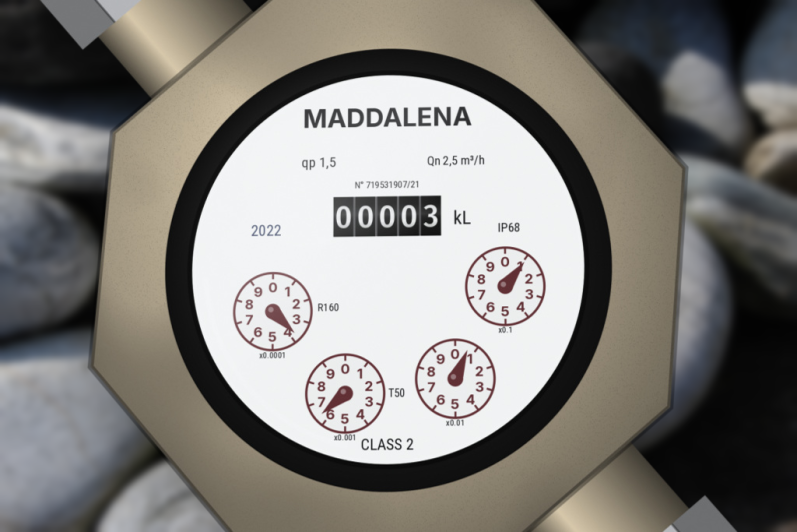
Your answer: 3.1063 kL
